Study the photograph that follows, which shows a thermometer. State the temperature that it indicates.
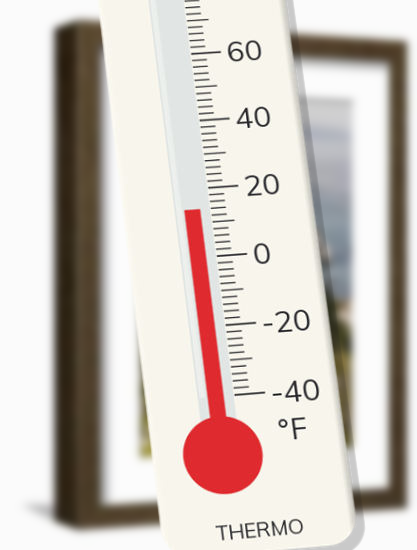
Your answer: 14 °F
